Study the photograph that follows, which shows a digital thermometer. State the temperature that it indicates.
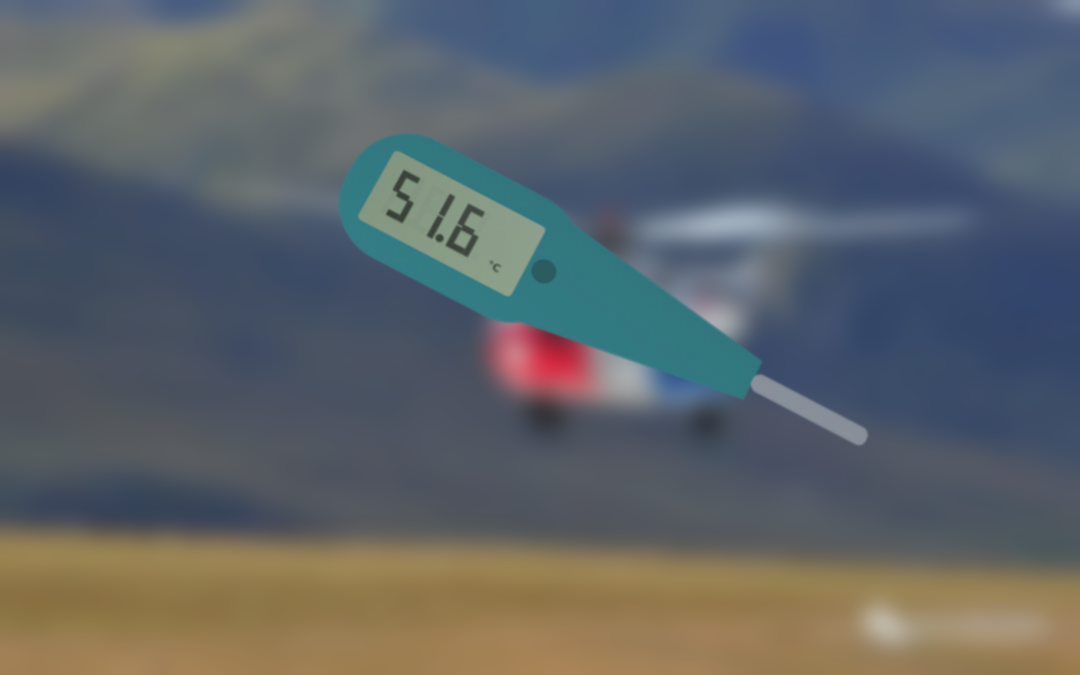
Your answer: 51.6 °C
